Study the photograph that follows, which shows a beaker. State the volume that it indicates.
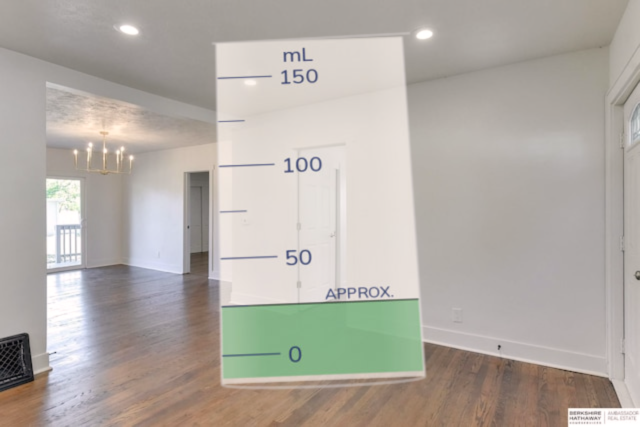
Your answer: 25 mL
